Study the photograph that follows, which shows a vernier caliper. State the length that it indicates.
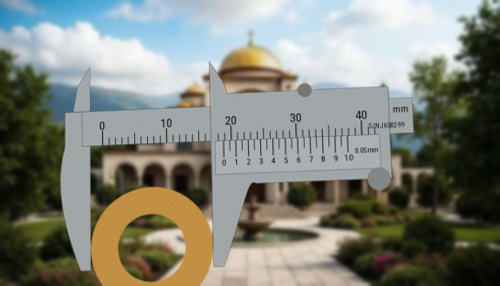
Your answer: 18.8 mm
